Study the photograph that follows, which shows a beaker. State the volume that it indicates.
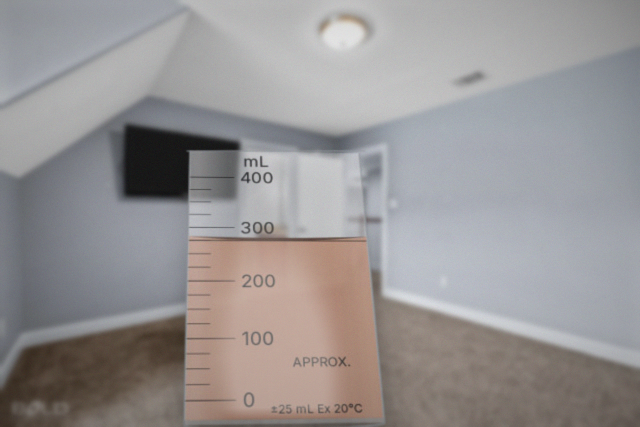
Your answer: 275 mL
